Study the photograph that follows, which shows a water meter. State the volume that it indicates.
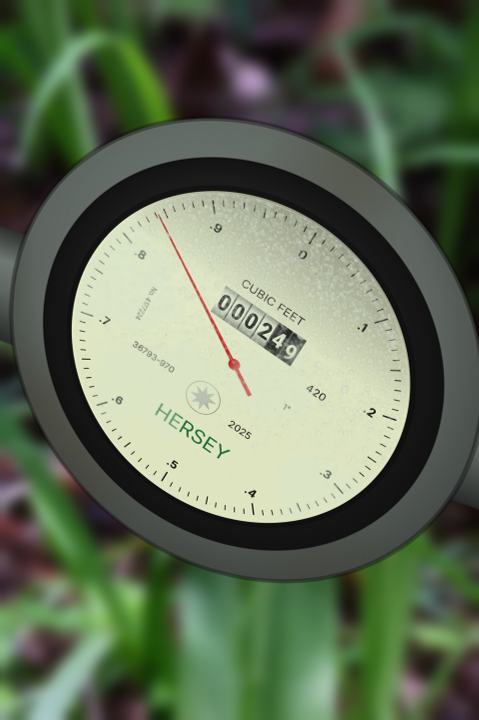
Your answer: 248.84 ft³
